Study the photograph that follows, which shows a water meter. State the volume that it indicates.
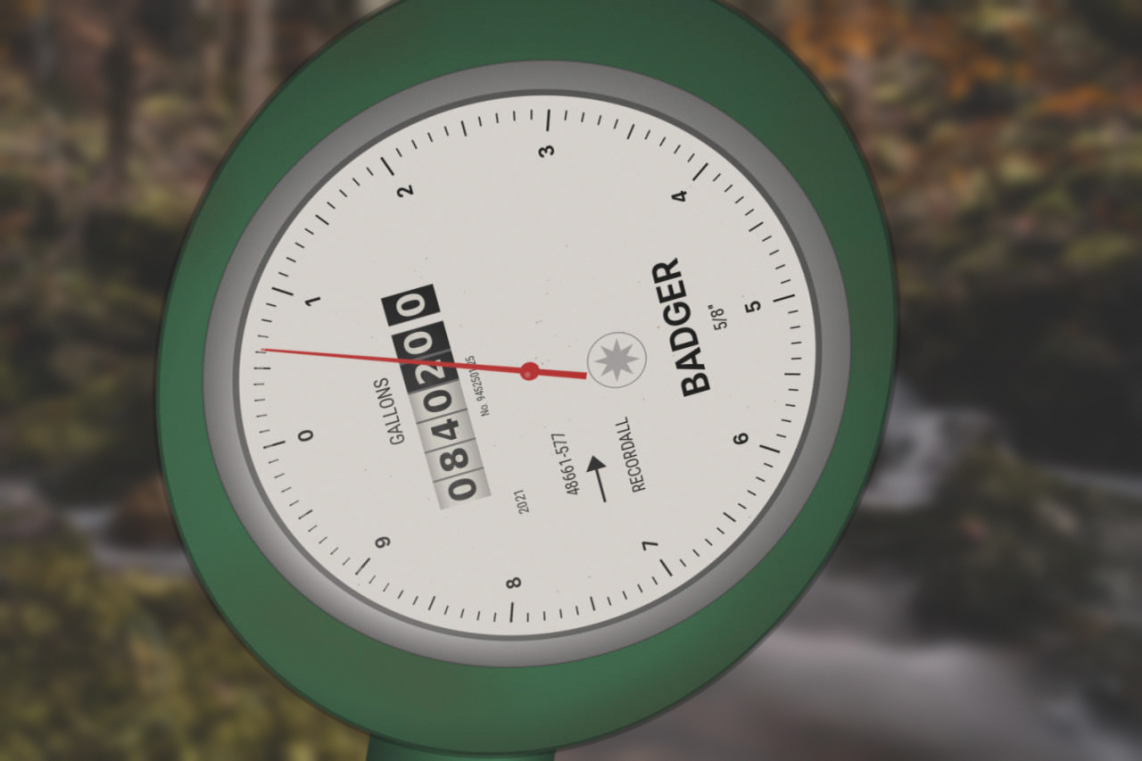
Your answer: 840200.6 gal
